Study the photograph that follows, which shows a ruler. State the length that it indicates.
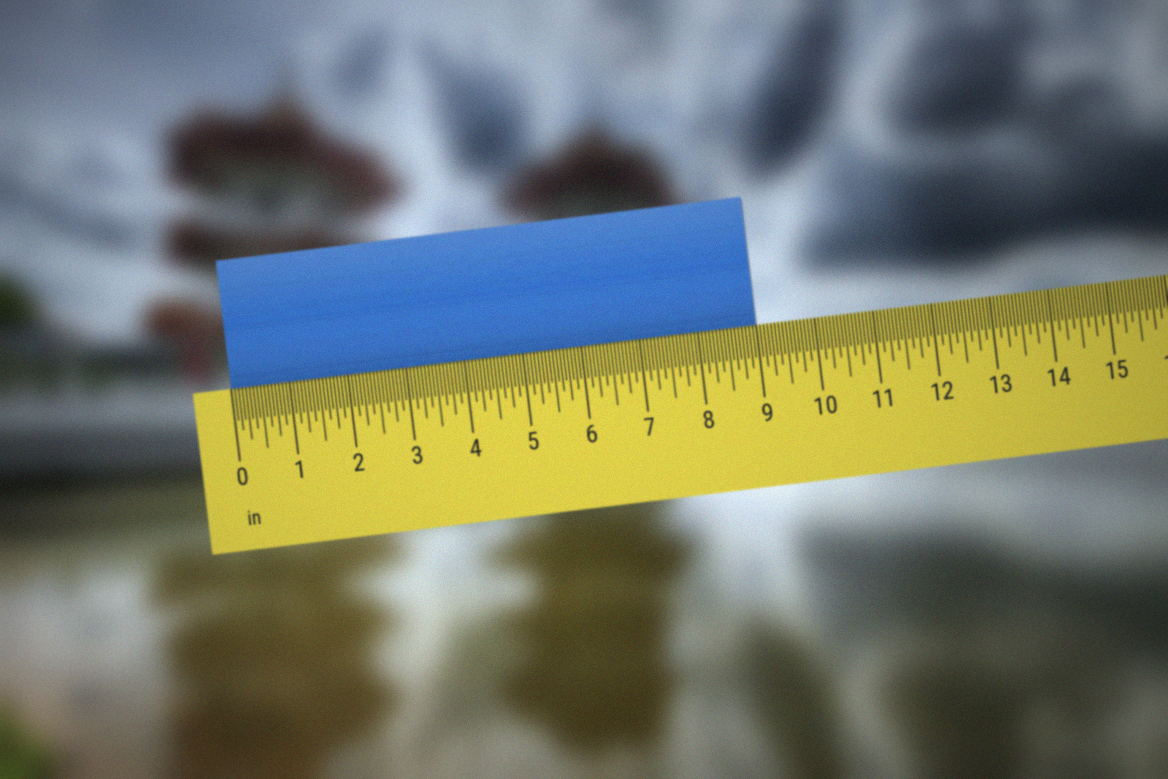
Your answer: 9 in
